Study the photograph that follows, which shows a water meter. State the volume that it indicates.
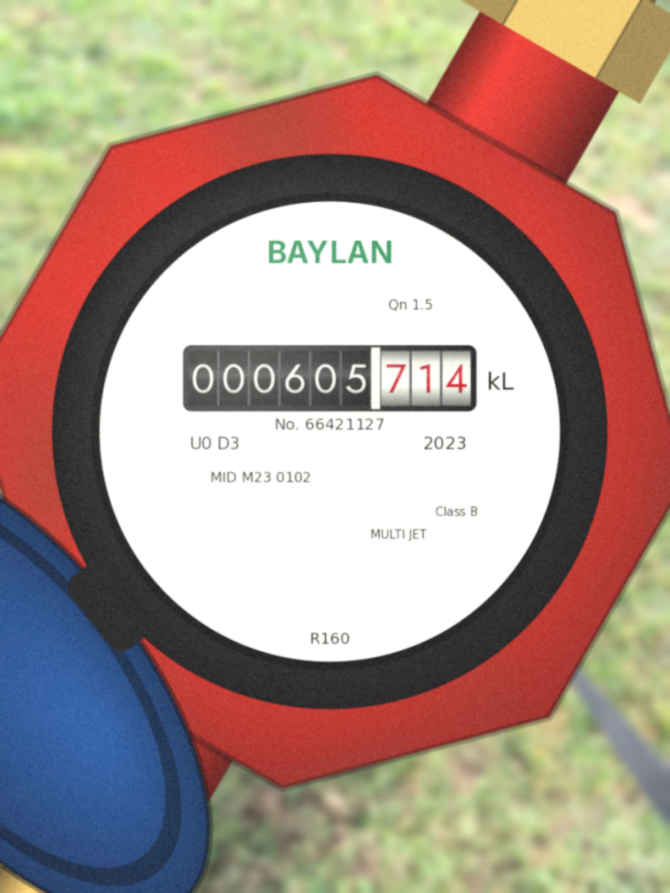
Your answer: 605.714 kL
